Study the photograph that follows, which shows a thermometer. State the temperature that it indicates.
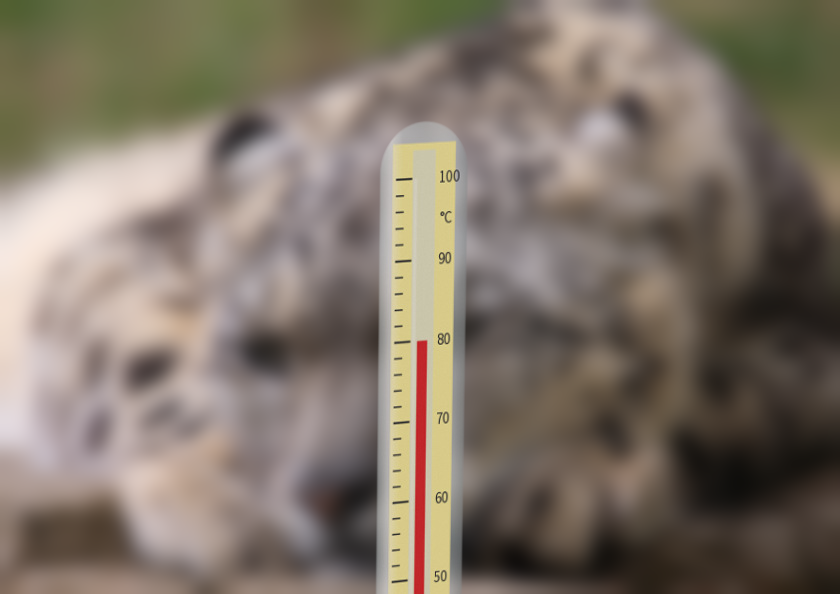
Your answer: 80 °C
